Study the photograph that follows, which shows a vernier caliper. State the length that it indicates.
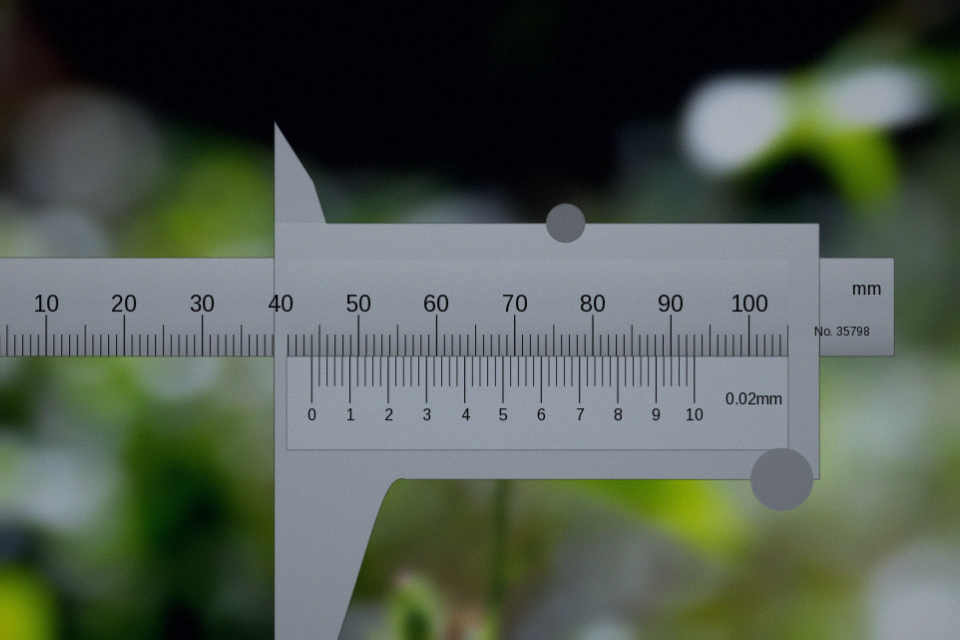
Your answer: 44.0 mm
